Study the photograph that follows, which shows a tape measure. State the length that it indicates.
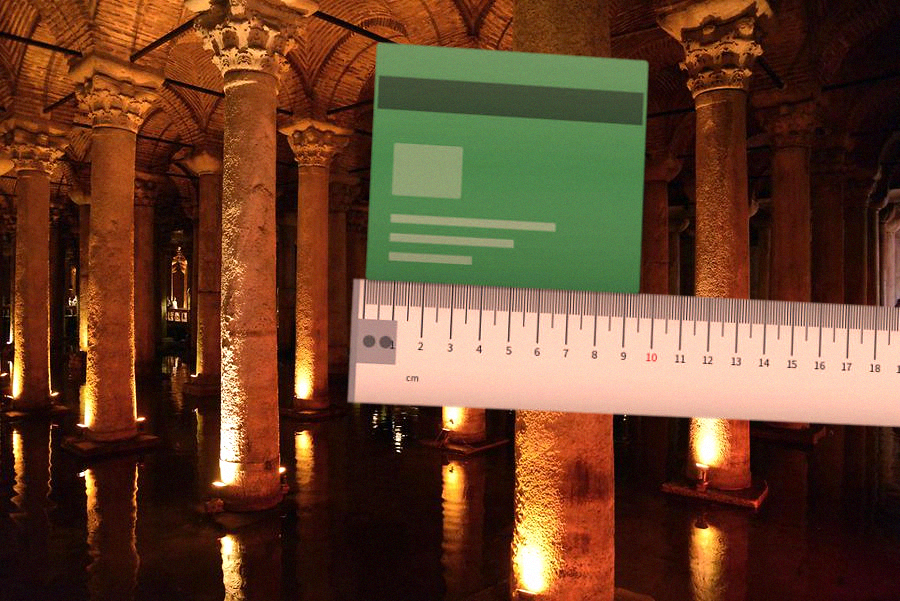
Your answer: 9.5 cm
